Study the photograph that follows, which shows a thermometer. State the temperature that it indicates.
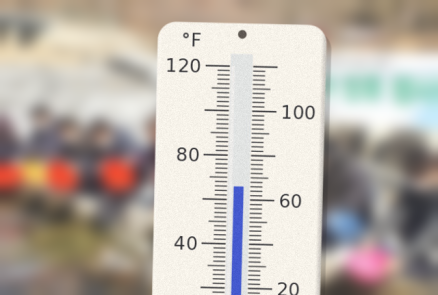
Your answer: 66 °F
